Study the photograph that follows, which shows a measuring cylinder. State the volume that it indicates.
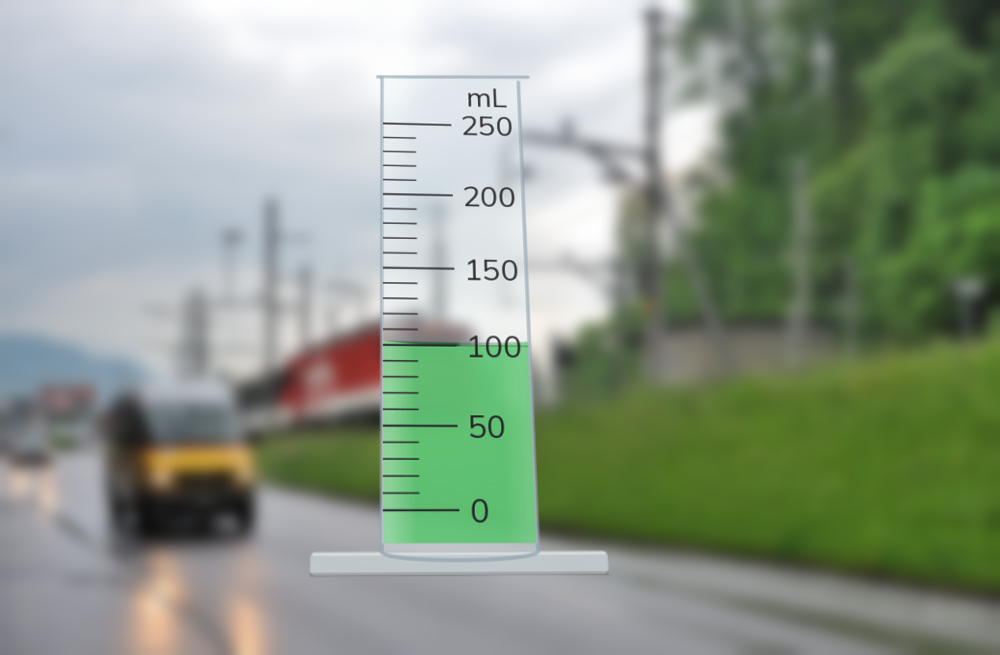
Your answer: 100 mL
